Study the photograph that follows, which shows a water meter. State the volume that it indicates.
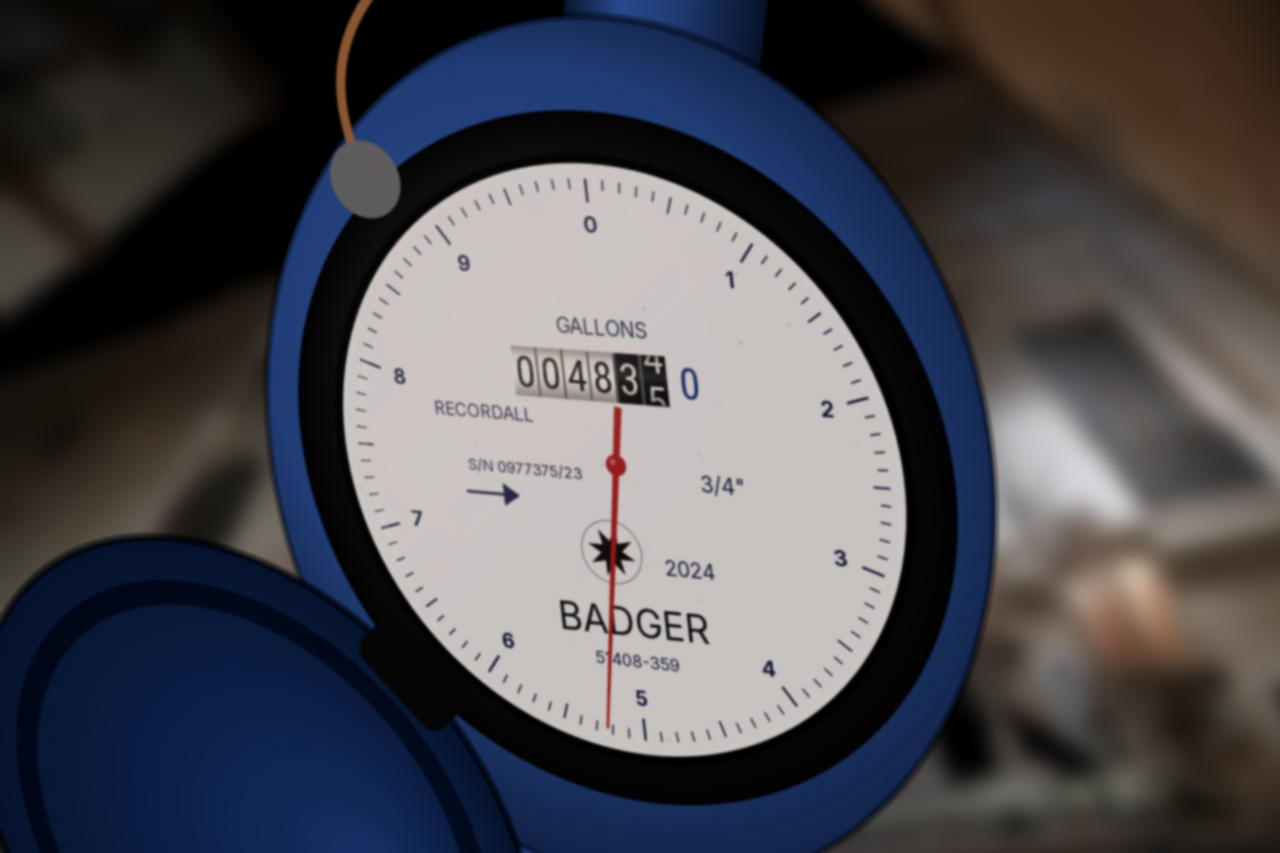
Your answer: 48345.2 gal
